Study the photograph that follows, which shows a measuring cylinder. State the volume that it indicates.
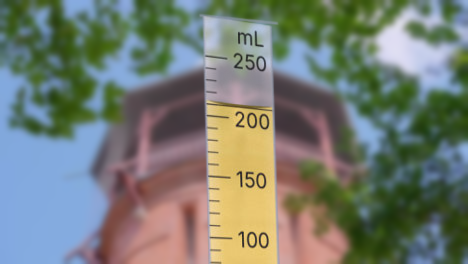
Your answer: 210 mL
